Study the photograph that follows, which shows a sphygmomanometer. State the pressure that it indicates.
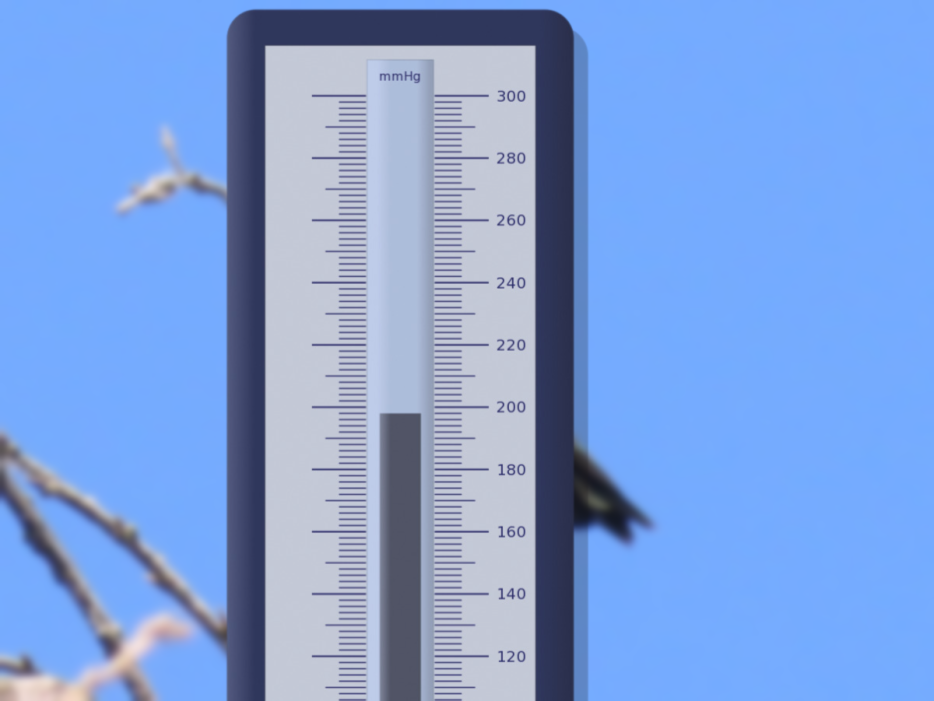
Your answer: 198 mmHg
